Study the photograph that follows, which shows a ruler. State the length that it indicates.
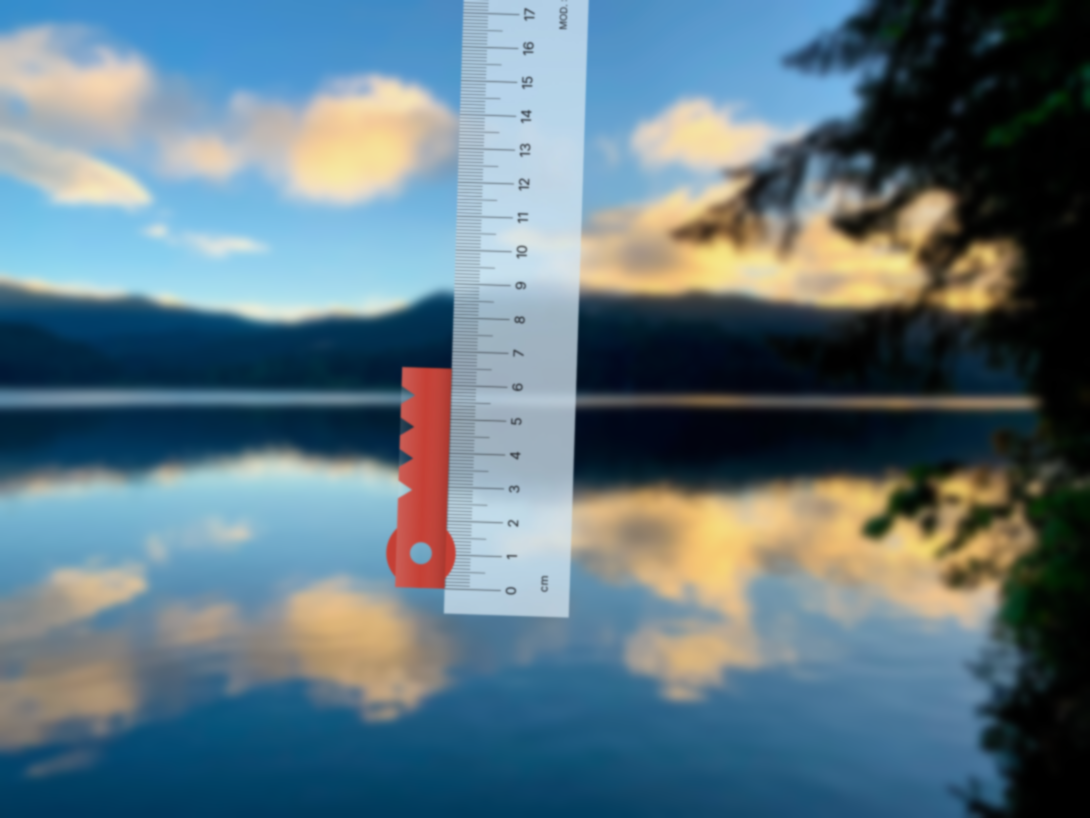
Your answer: 6.5 cm
